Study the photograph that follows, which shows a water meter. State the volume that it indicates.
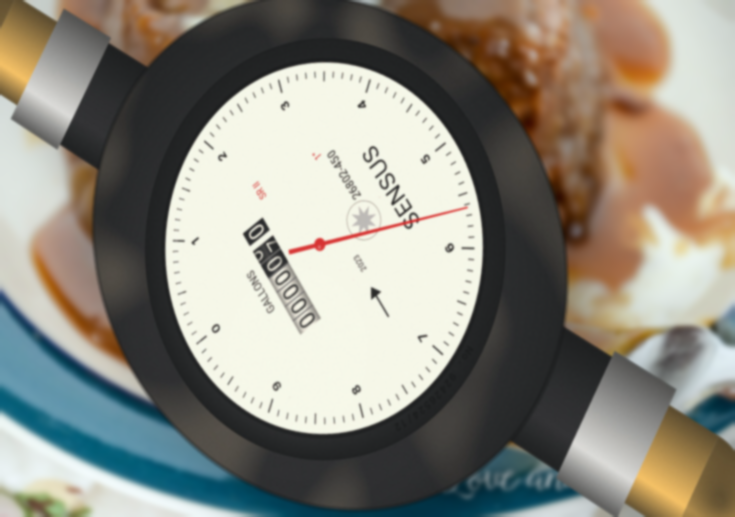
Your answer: 65.6 gal
